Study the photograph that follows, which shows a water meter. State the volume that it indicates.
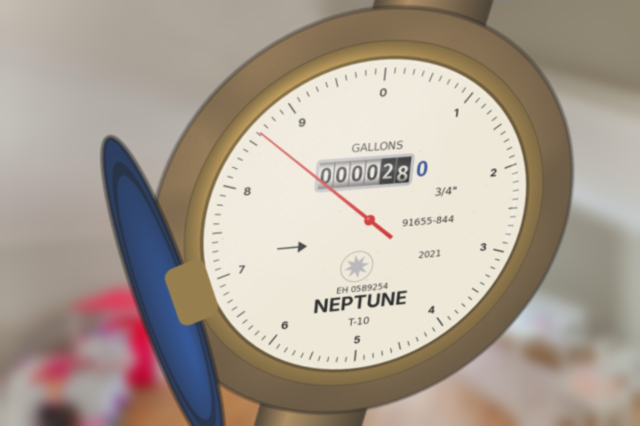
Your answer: 278.6 gal
